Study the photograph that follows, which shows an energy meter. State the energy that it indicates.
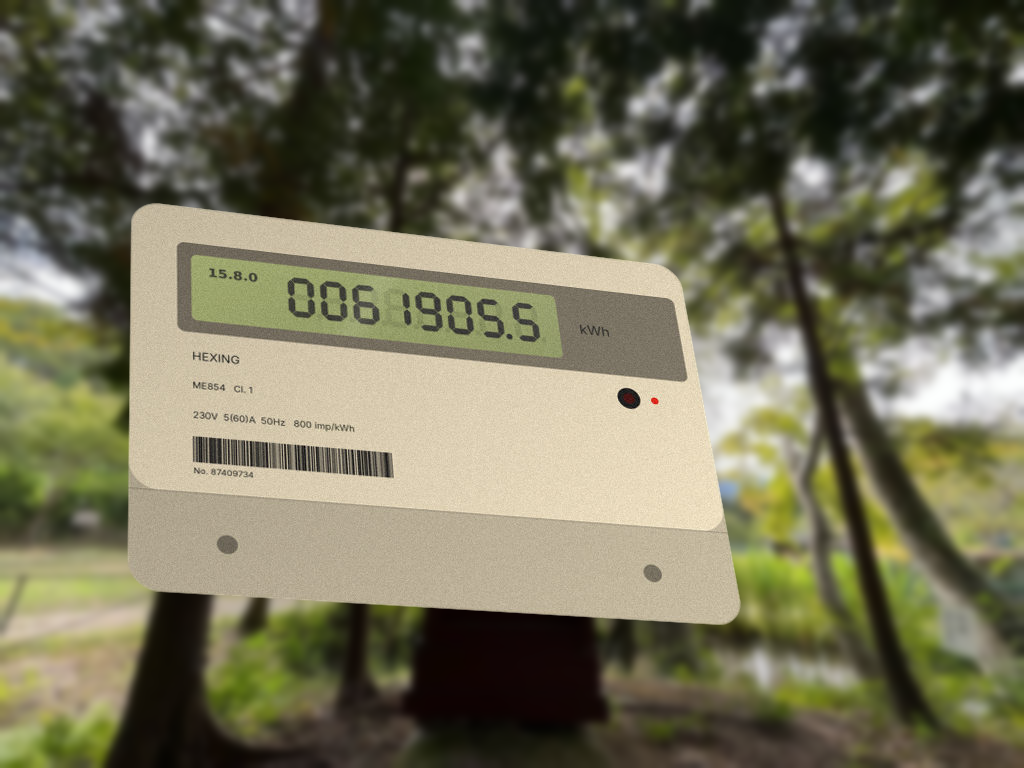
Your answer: 61905.5 kWh
